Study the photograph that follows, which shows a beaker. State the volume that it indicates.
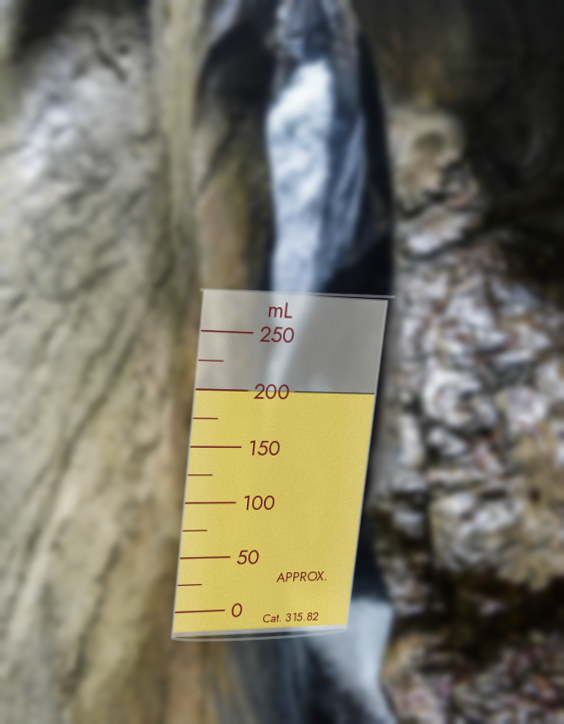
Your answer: 200 mL
